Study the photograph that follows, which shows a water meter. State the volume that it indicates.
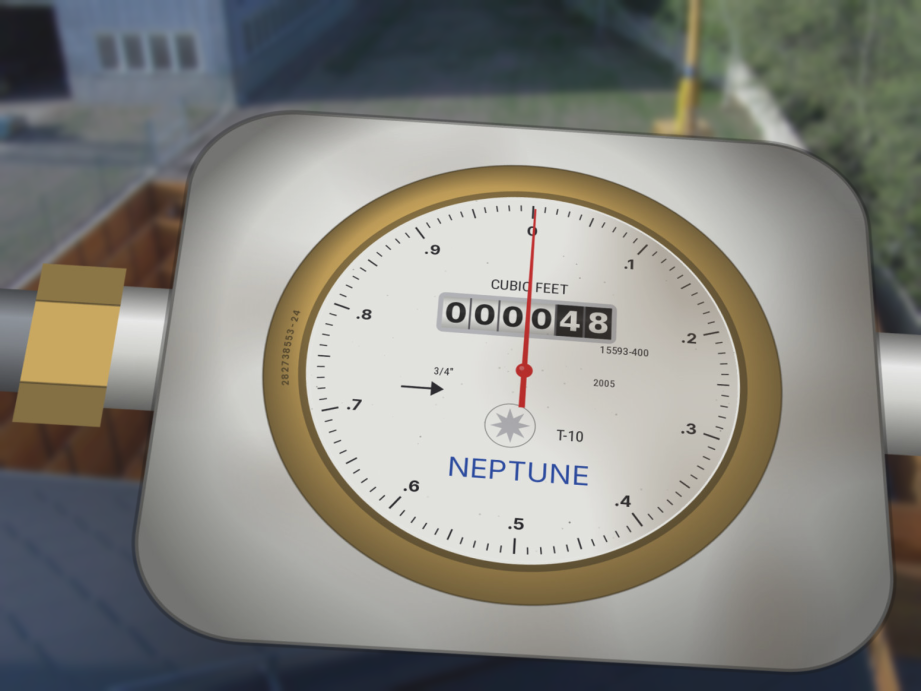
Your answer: 48.00 ft³
